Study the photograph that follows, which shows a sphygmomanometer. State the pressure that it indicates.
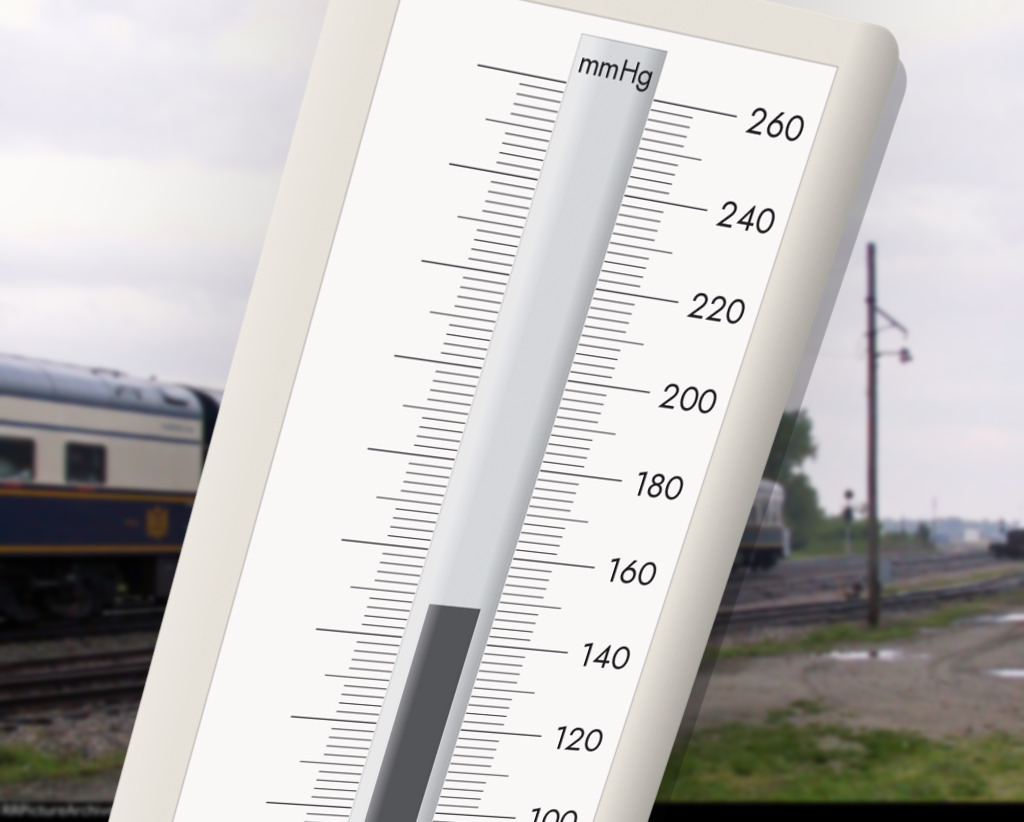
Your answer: 148 mmHg
